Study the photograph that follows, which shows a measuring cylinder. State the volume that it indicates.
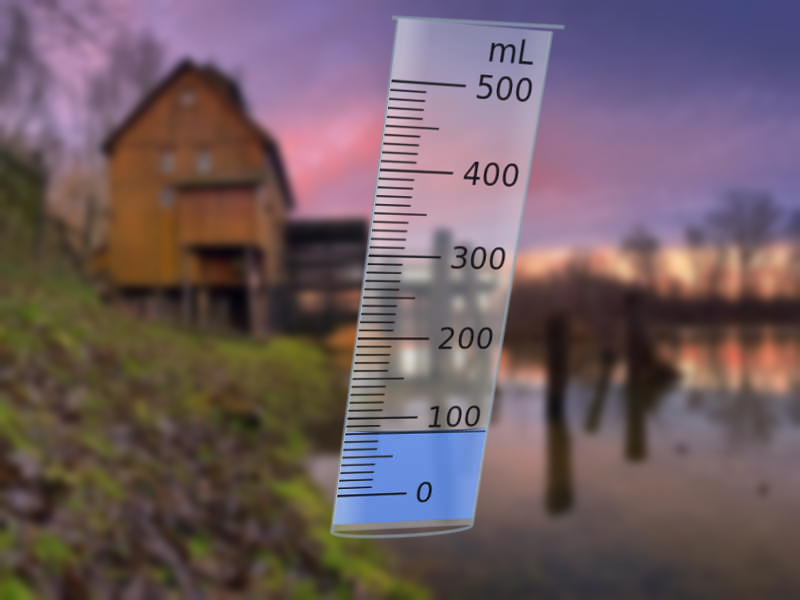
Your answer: 80 mL
